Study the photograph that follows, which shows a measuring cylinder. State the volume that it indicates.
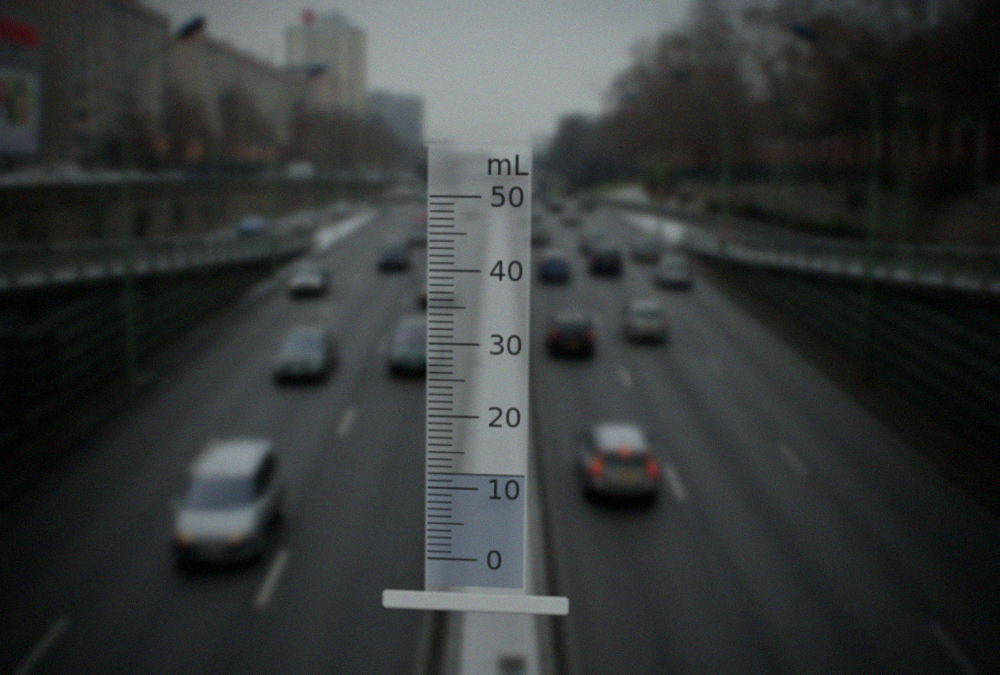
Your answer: 12 mL
